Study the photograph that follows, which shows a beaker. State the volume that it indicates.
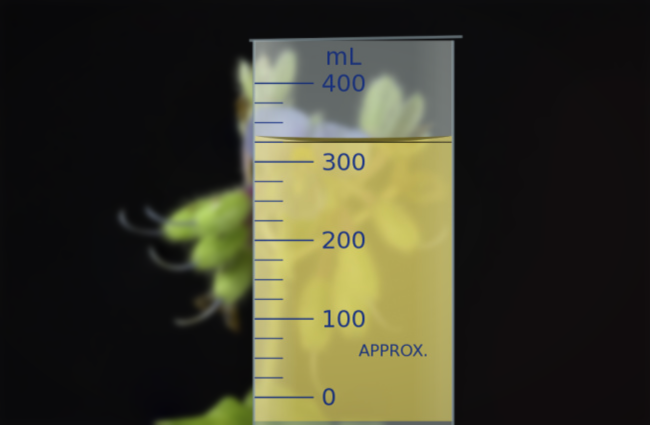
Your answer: 325 mL
